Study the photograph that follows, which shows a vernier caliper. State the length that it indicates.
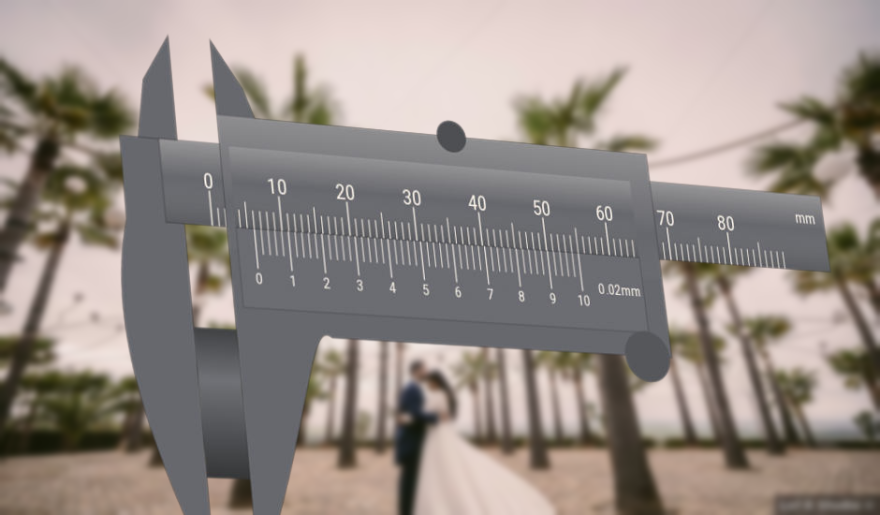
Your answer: 6.0 mm
